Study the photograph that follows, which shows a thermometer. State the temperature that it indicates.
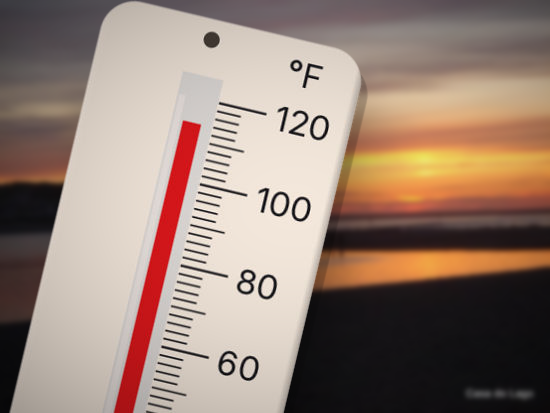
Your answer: 114 °F
